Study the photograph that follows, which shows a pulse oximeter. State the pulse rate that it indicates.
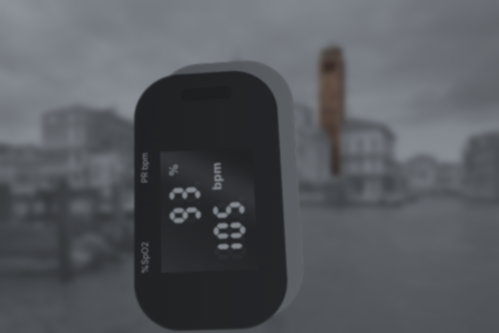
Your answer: 105 bpm
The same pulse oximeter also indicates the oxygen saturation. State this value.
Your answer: 93 %
